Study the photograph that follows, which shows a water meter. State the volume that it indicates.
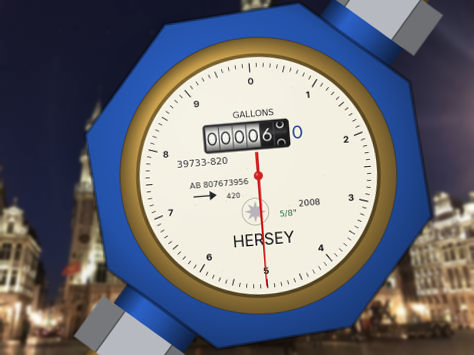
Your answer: 685.0 gal
